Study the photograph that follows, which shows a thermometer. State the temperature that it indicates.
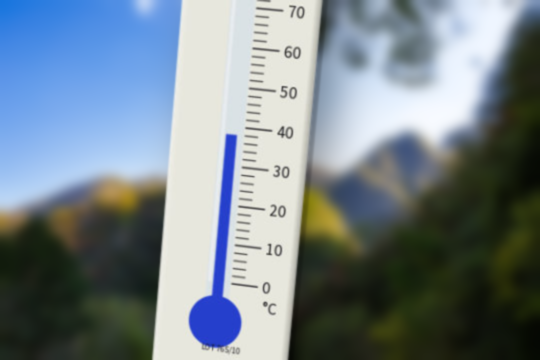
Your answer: 38 °C
